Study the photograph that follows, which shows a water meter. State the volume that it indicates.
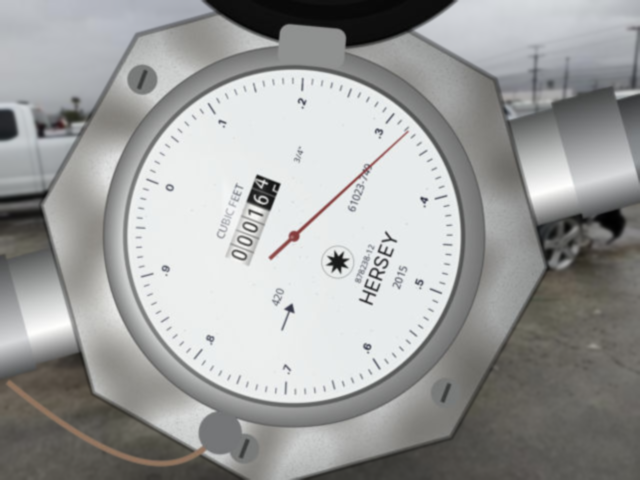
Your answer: 164.32 ft³
